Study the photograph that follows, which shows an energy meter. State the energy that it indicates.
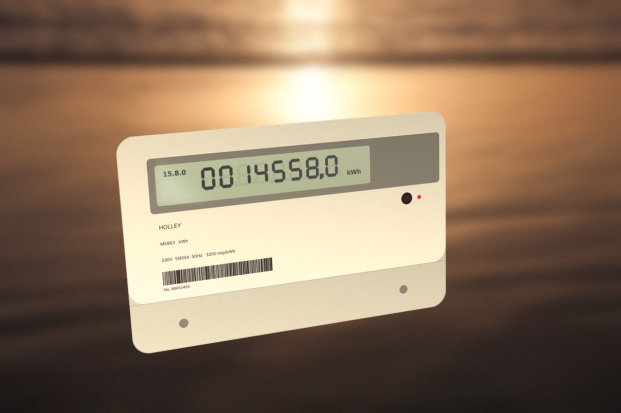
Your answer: 14558.0 kWh
